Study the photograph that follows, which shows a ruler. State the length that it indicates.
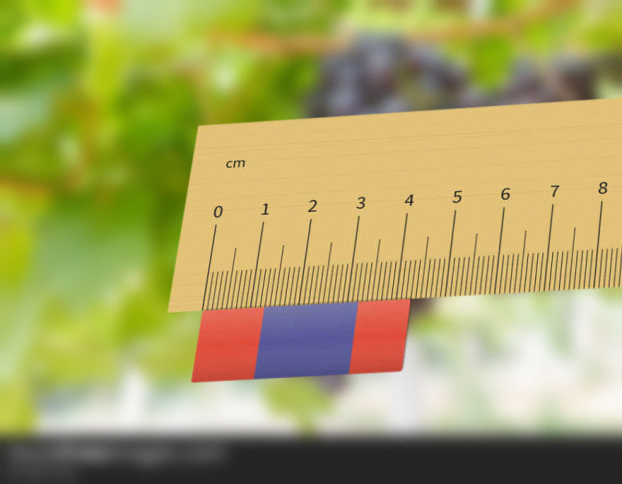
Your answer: 4.3 cm
